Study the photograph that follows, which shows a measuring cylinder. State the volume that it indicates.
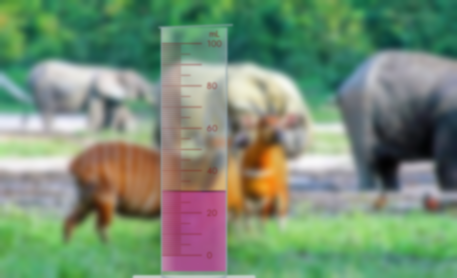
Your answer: 30 mL
